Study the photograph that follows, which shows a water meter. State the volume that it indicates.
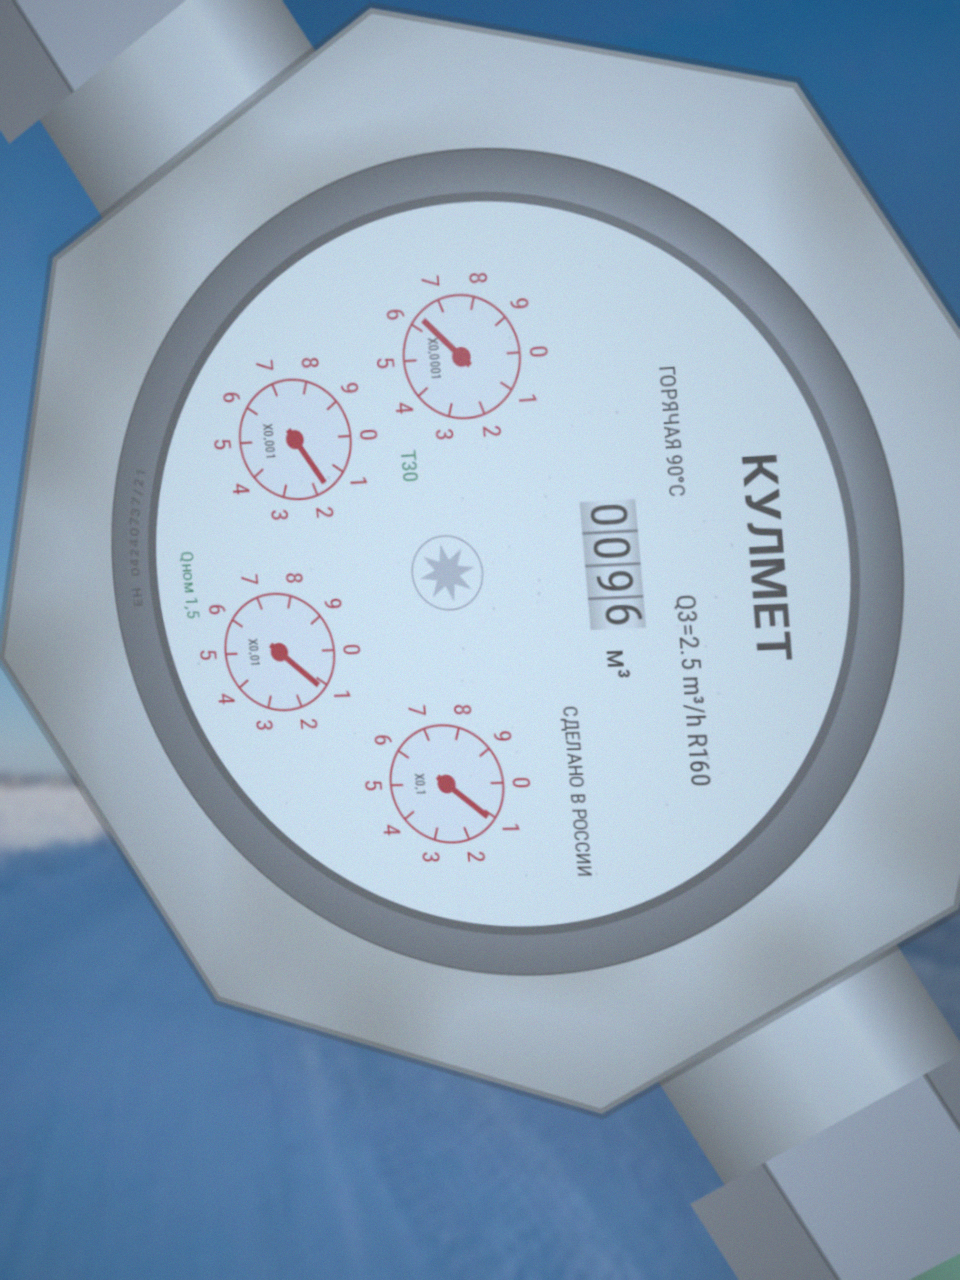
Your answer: 96.1116 m³
